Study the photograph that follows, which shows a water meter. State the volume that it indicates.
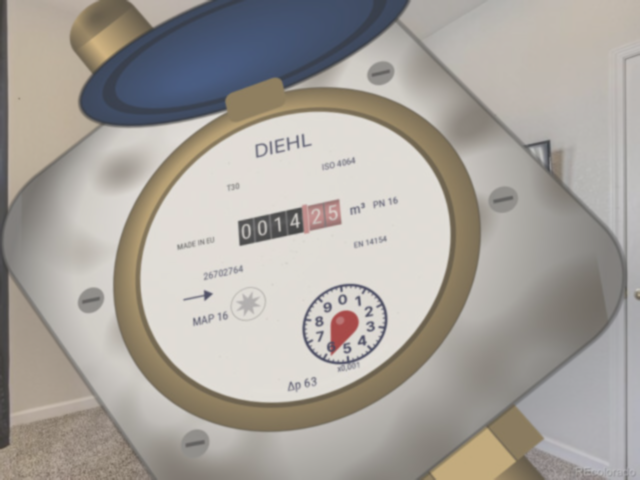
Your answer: 14.255 m³
